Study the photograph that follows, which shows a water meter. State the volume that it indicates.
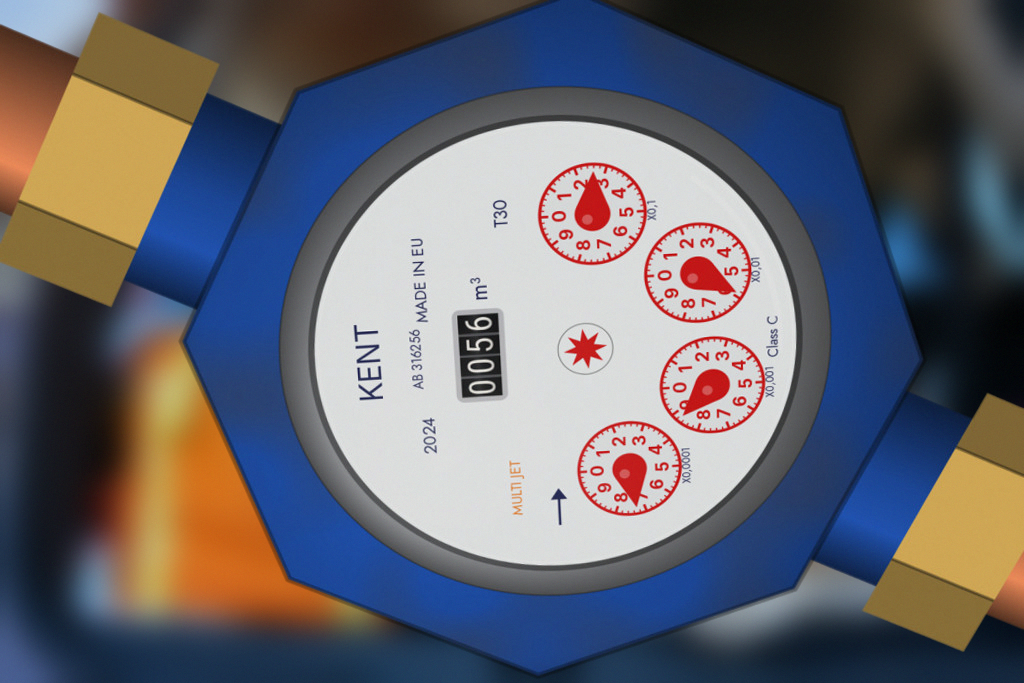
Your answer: 56.2587 m³
